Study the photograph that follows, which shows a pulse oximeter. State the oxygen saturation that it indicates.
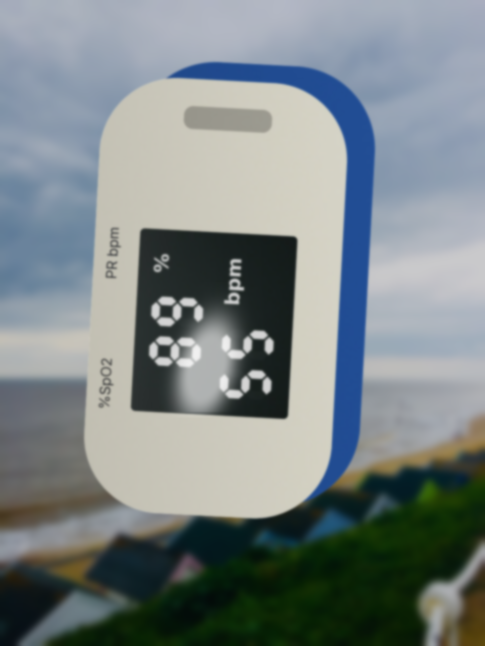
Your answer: 89 %
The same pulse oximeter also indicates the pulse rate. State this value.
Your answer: 55 bpm
